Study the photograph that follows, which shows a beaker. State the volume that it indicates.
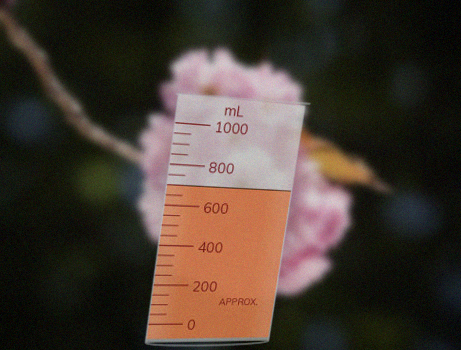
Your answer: 700 mL
